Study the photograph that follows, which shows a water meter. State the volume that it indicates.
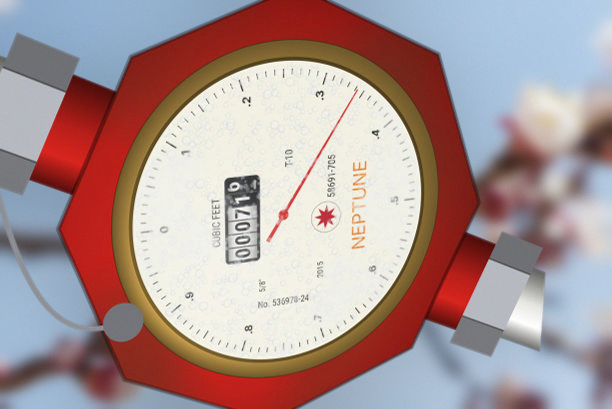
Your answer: 716.34 ft³
